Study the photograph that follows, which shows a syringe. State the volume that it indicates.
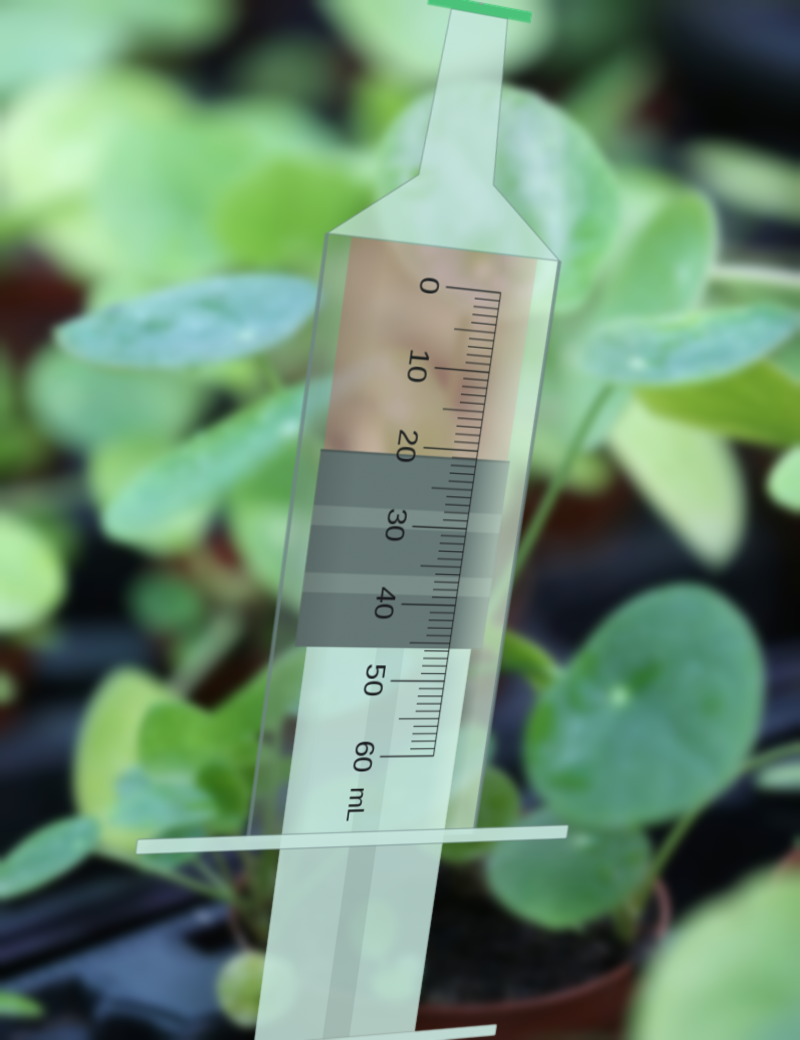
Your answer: 21 mL
